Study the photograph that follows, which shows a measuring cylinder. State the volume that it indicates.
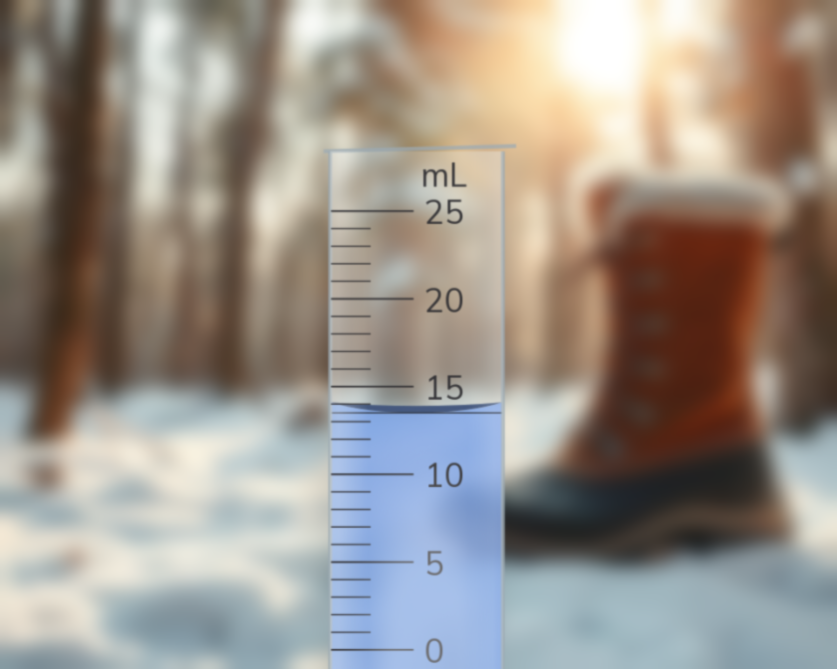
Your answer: 13.5 mL
